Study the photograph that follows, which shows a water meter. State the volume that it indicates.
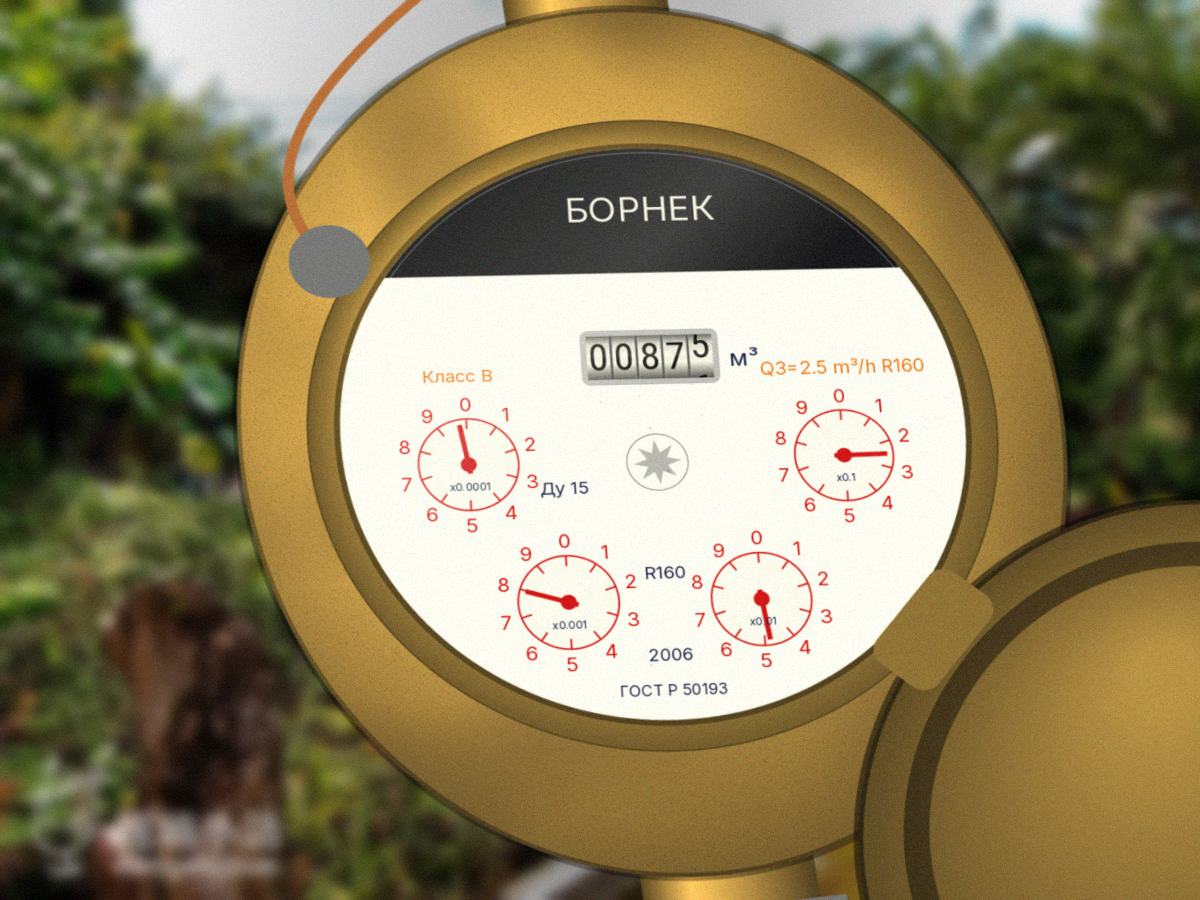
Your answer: 875.2479 m³
